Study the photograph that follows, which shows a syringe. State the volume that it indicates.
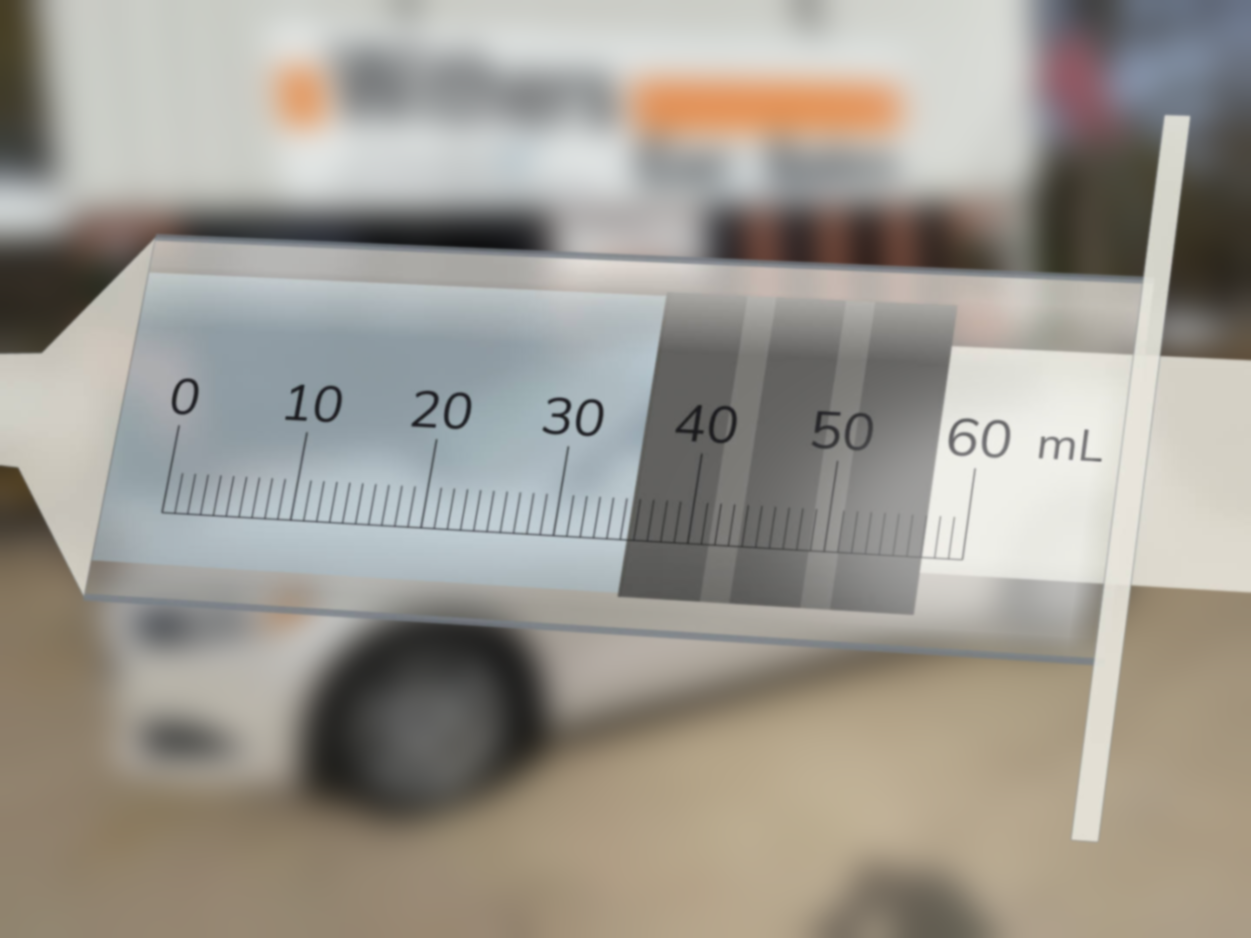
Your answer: 35.5 mL
